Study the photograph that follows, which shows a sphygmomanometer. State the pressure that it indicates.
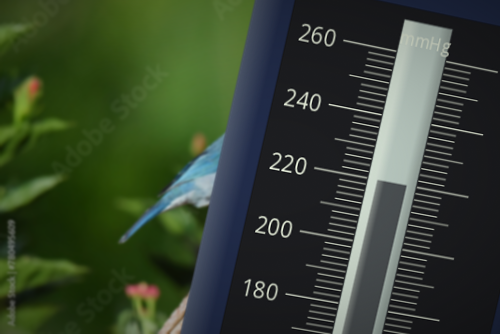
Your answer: 220 mmHg
